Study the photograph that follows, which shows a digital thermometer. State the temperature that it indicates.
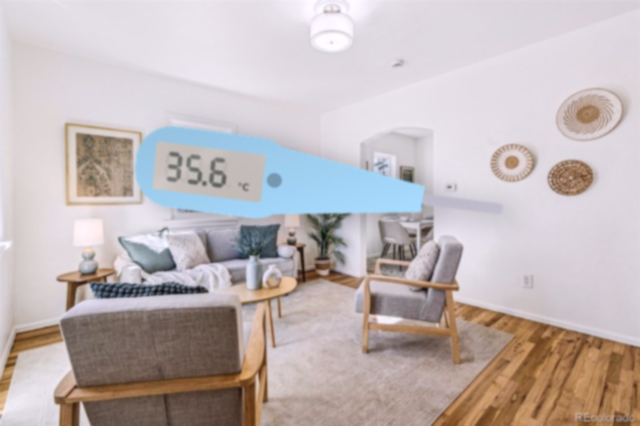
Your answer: 35.6 °C
